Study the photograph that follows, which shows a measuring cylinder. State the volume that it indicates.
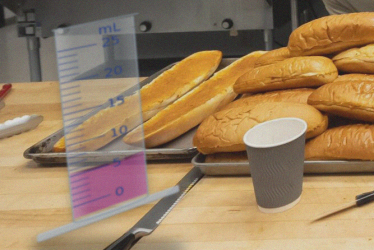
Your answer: 5 mL
